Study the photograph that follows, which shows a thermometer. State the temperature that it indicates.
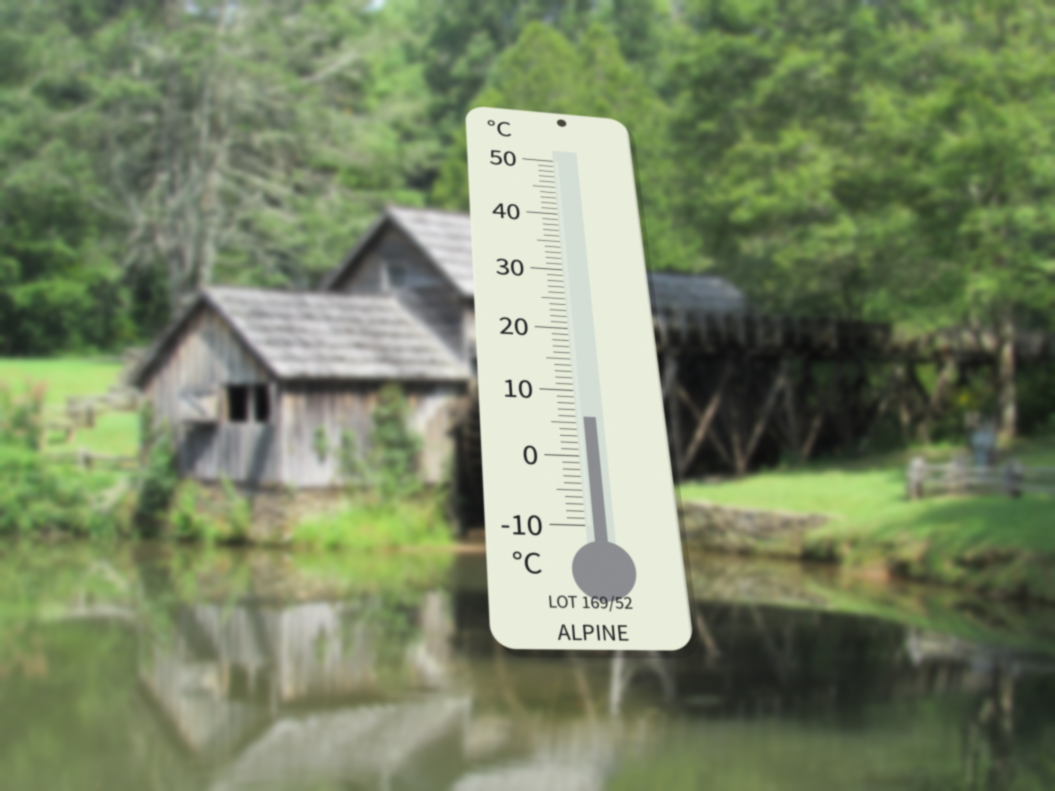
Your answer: 6 °C
